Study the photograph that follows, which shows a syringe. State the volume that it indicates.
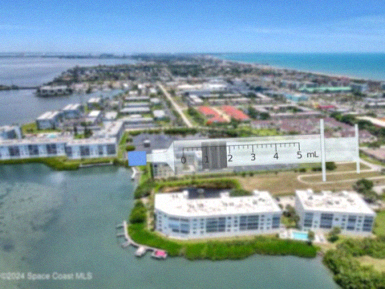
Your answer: 0.8 mL
